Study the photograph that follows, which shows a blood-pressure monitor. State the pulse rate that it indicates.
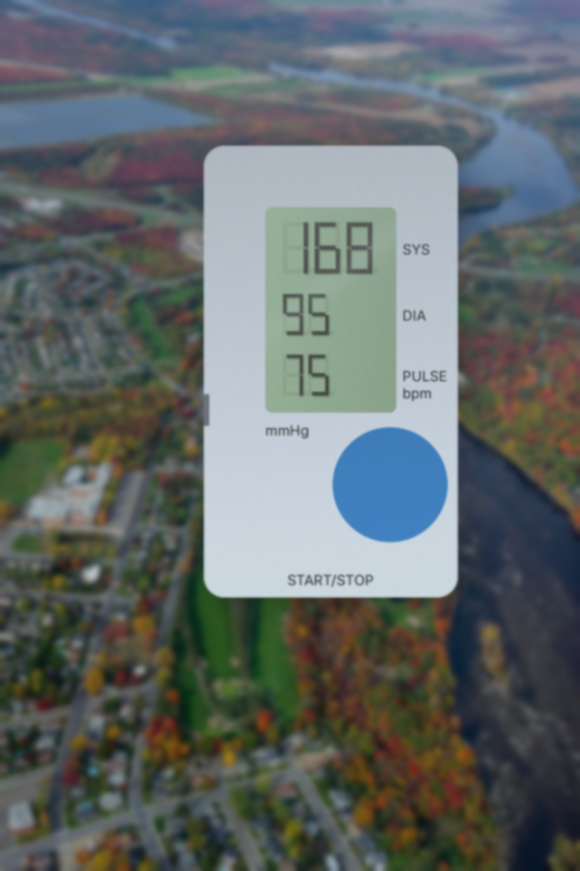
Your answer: 75 bpm
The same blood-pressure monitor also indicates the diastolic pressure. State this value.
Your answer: 95 mmHg
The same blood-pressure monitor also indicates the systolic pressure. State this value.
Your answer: 168 mmHg
